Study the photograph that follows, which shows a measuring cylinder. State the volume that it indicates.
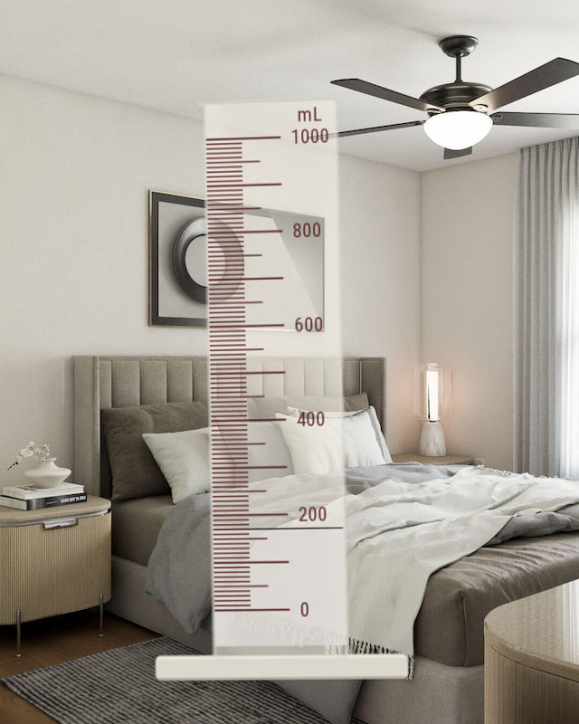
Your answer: 170 mL
